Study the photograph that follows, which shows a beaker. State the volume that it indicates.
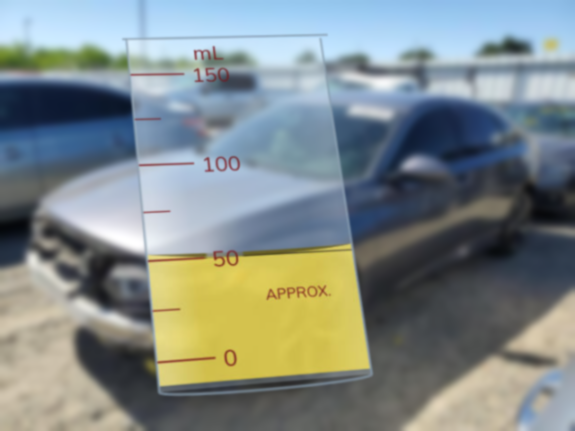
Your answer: 50 mL
